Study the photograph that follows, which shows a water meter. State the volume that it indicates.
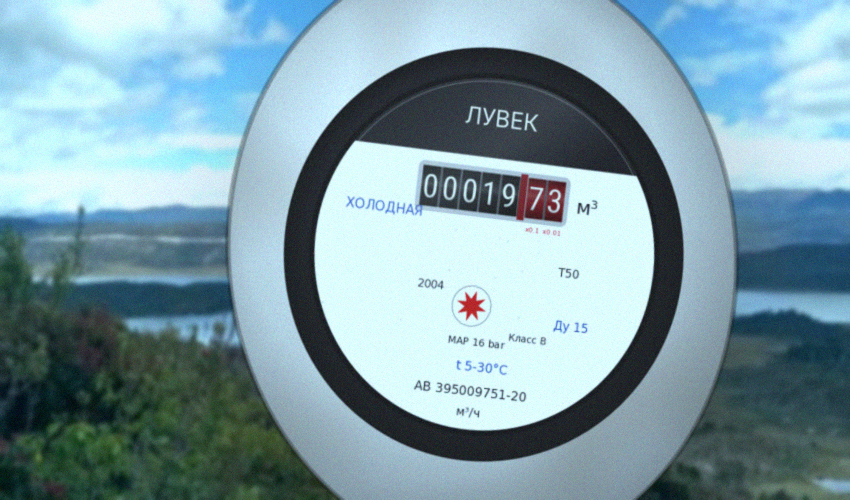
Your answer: 19.73 m³
